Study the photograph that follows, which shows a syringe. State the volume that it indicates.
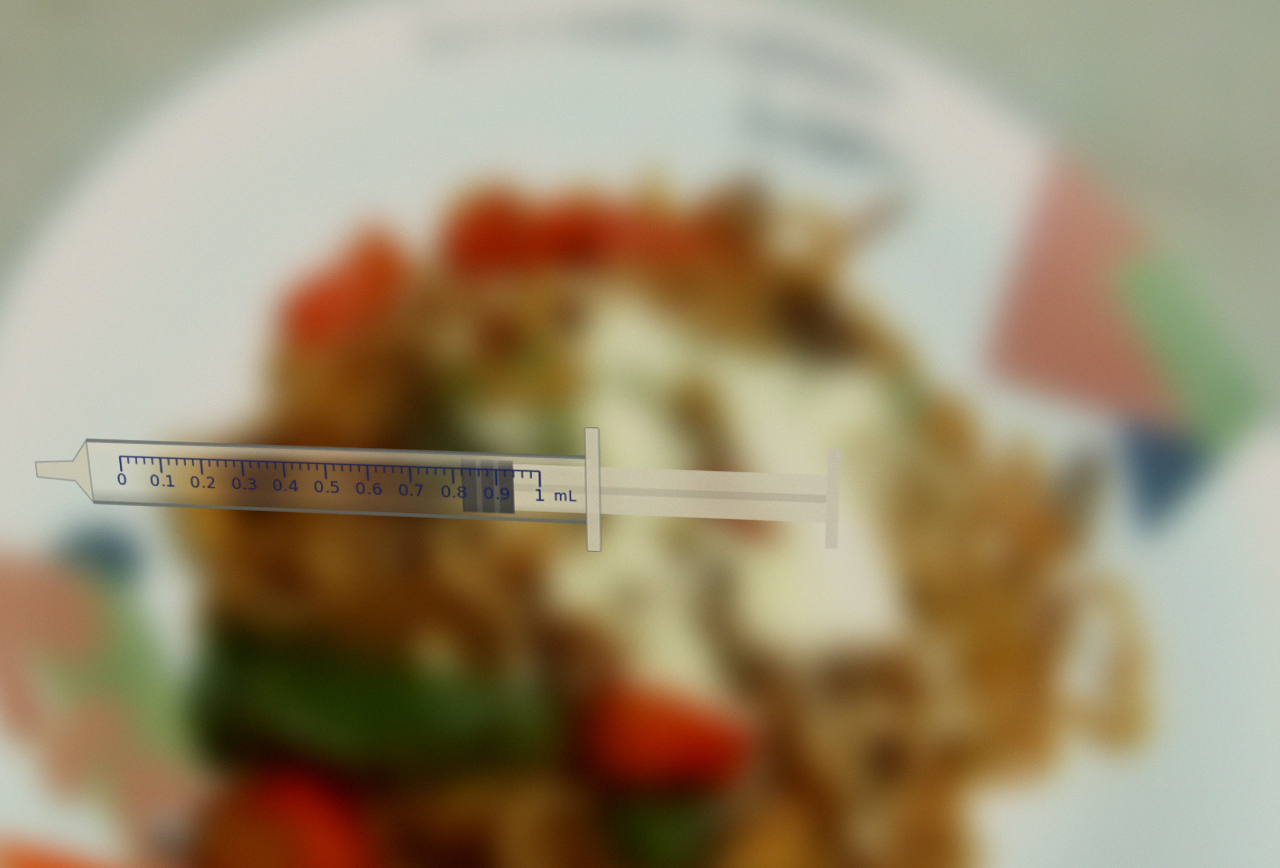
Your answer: 0.82 mL
